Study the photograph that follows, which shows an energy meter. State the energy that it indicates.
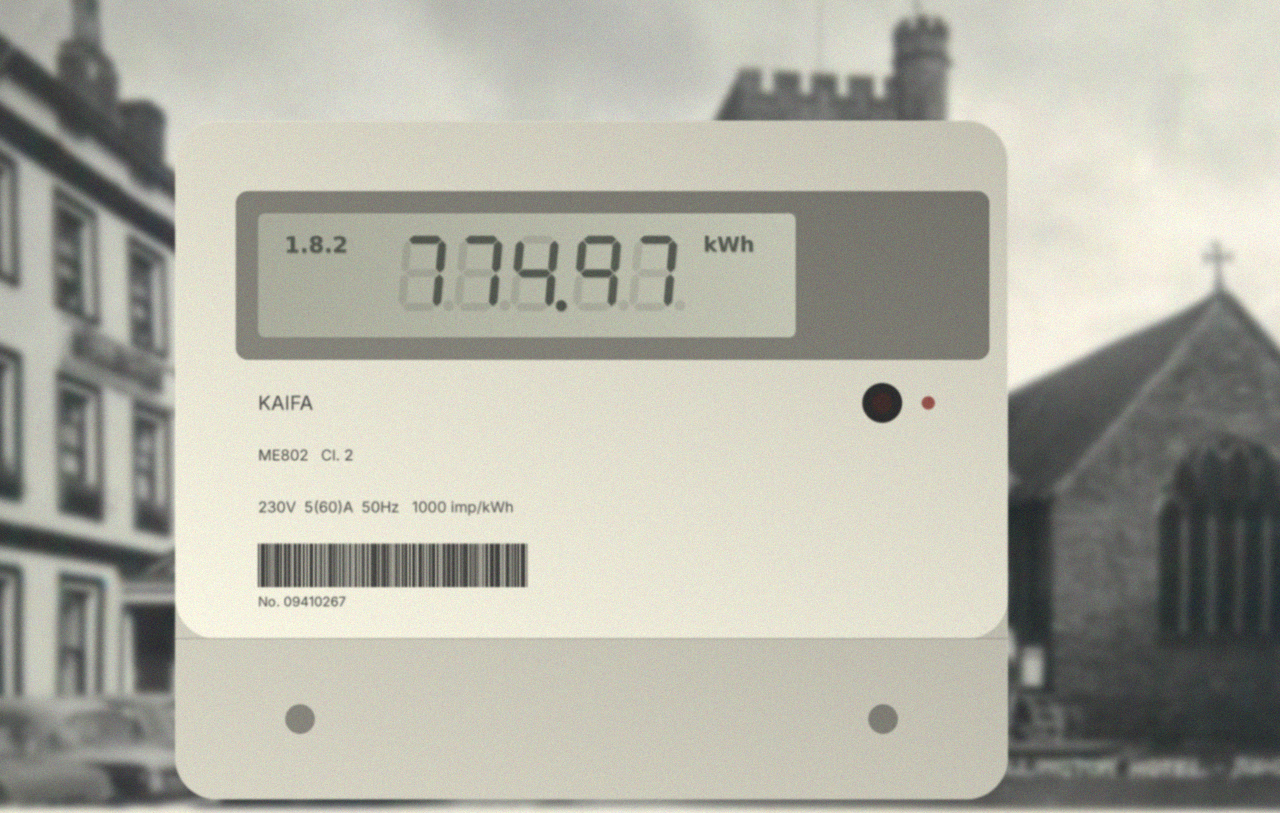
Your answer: 774.97 kWh
